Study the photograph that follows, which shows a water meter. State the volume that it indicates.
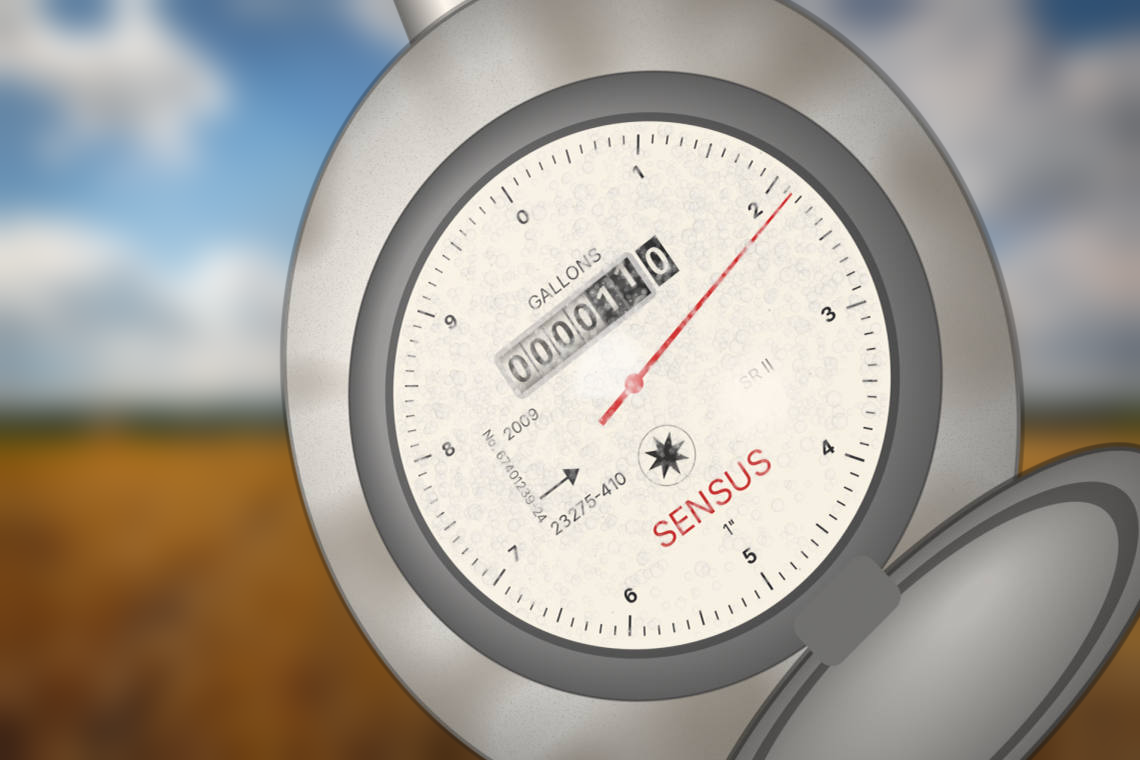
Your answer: 112.1 gal
